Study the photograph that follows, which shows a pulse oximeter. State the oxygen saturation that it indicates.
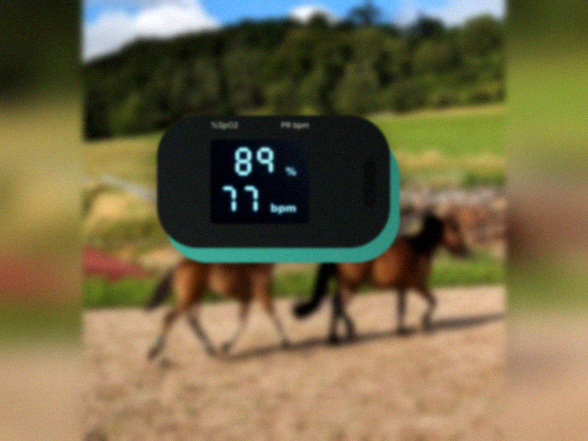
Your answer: 89 %
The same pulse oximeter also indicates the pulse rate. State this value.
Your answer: 77 bpm
